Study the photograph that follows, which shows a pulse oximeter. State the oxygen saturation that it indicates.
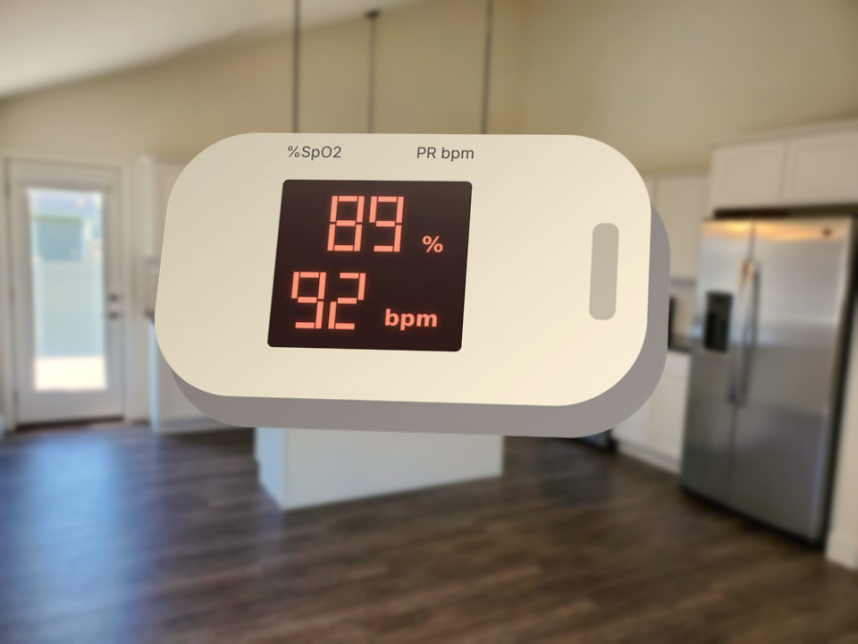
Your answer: 89 %
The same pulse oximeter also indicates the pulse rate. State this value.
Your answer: 92 bpm
